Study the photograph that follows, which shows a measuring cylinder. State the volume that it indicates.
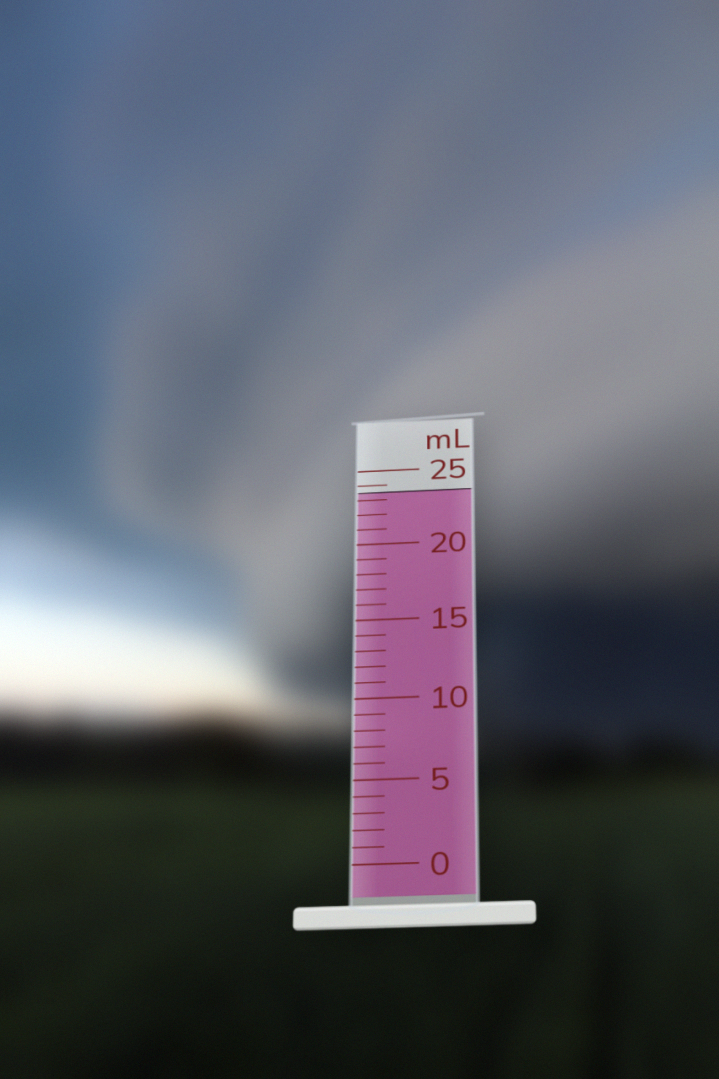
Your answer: 23.5 mL
